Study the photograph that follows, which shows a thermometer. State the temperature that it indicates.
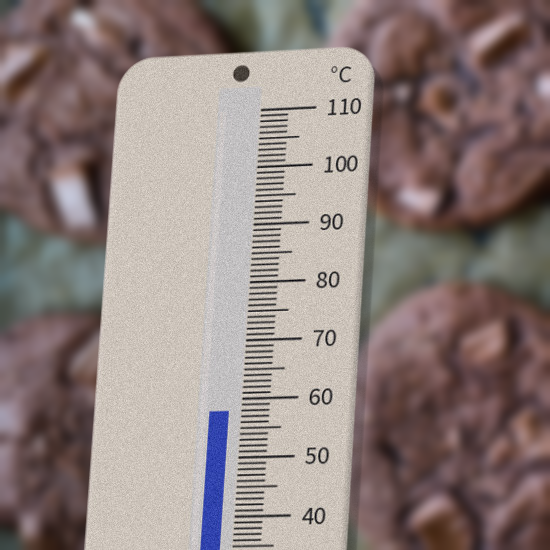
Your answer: 58 °C
